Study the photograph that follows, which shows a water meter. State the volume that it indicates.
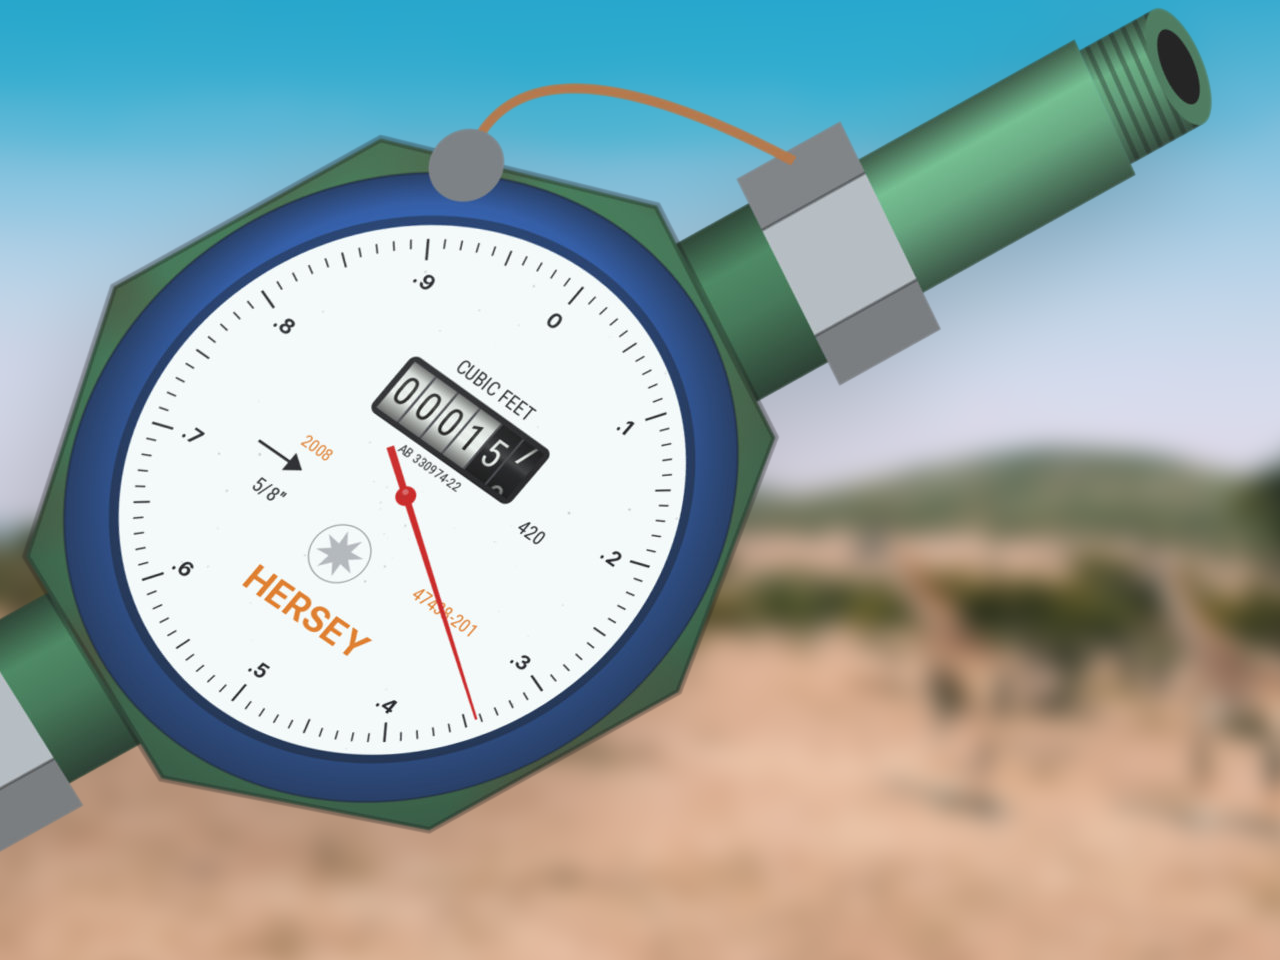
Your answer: 157.34 ft³
